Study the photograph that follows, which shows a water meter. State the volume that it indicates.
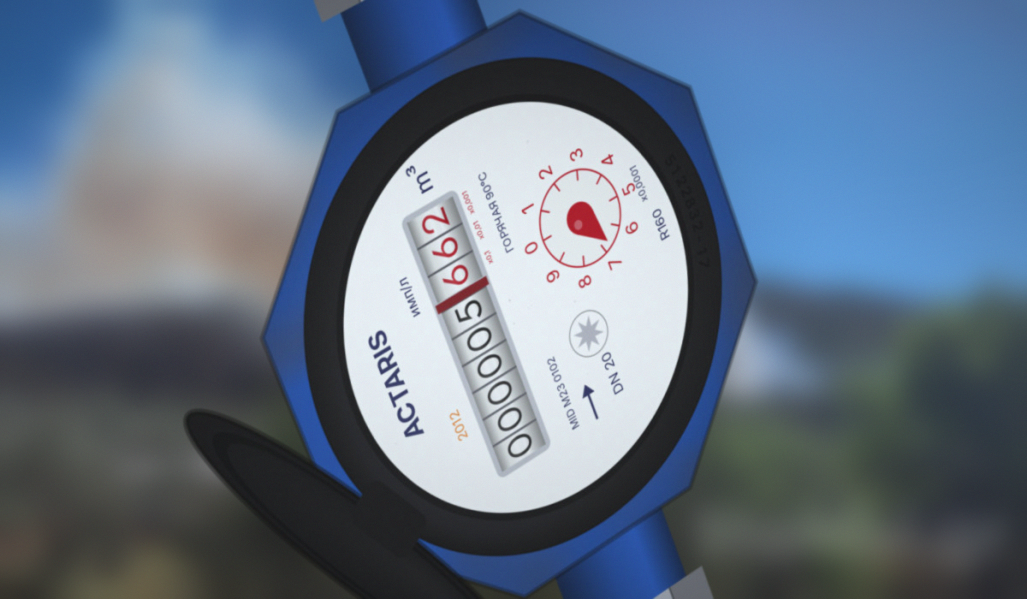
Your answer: 5.6626 m³
